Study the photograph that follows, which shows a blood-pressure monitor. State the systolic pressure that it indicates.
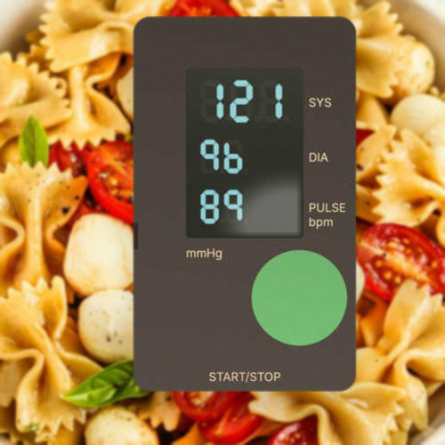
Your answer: 121 mmHg
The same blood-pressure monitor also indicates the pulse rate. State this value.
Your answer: 89 bpm
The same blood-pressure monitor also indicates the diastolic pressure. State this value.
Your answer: 96 mmHg
